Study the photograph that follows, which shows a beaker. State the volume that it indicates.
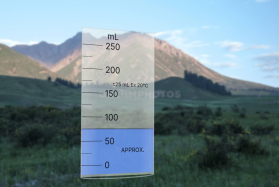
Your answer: 75 mL
